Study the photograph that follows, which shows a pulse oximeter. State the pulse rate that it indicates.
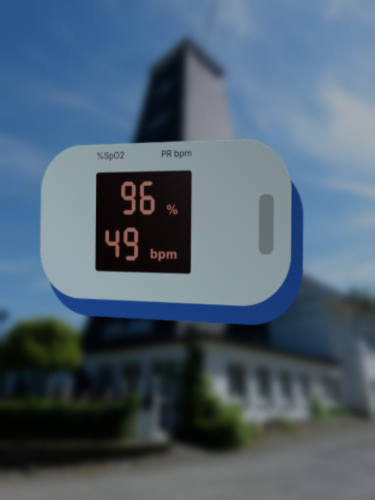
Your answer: 49 bpm
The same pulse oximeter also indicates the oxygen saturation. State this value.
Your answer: 96 %
